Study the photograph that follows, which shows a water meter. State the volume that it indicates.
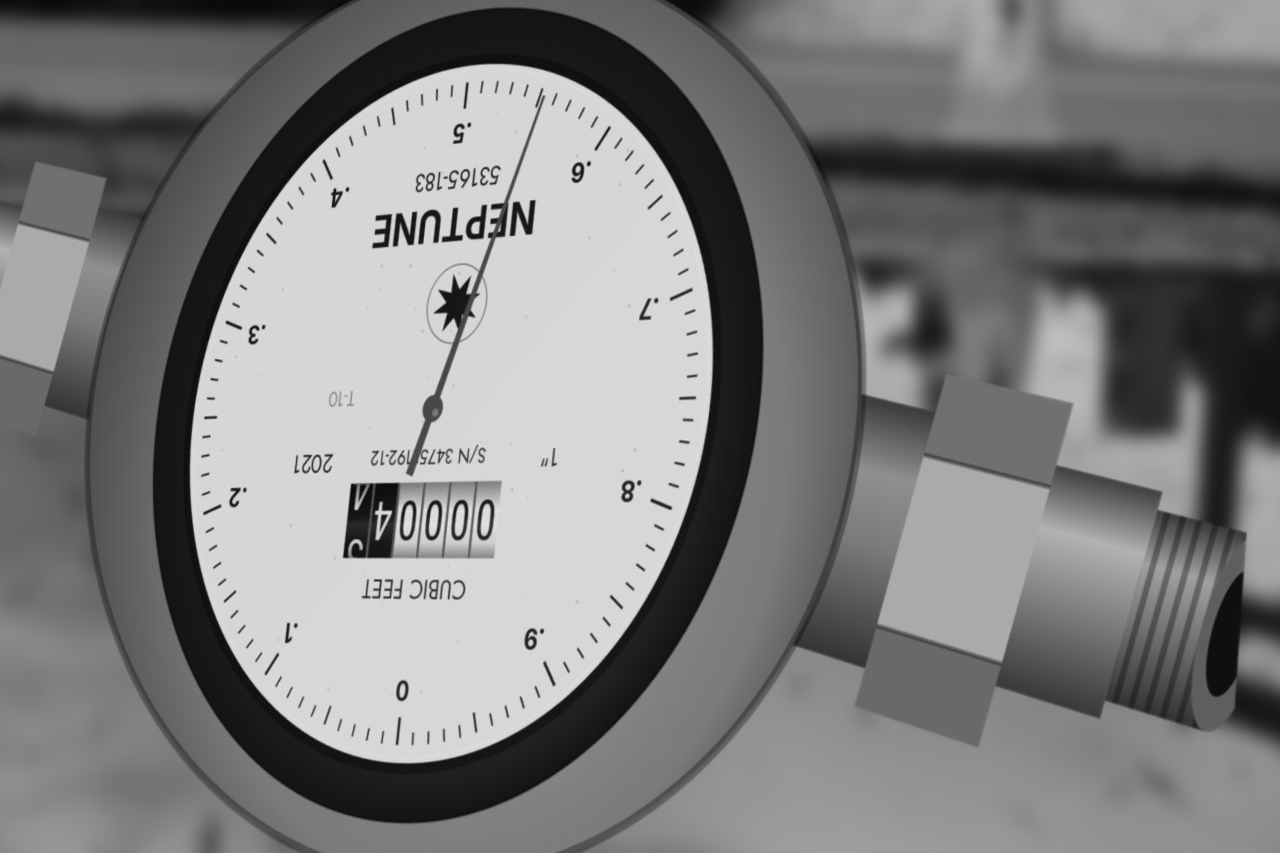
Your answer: 43.55 ft³
